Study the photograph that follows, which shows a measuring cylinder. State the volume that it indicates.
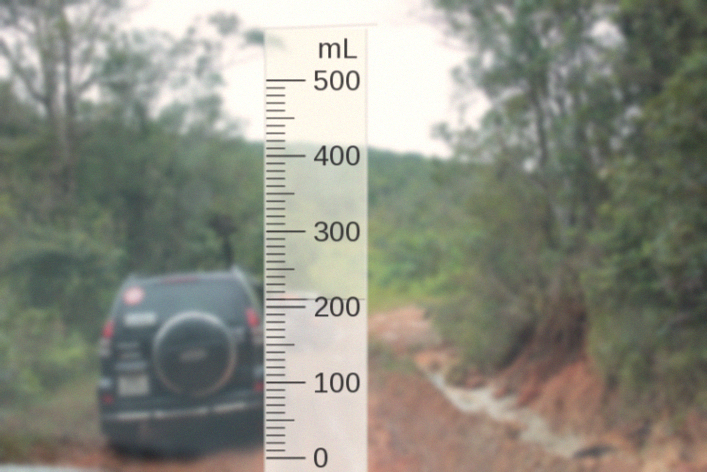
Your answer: 210 mL
